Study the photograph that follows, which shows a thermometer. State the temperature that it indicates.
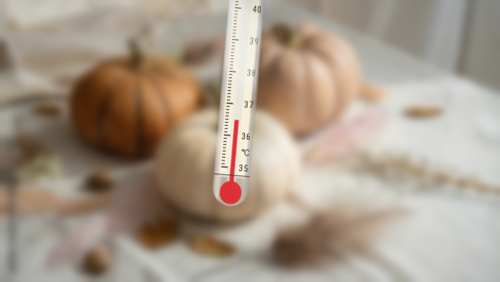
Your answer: 36.5 °C
